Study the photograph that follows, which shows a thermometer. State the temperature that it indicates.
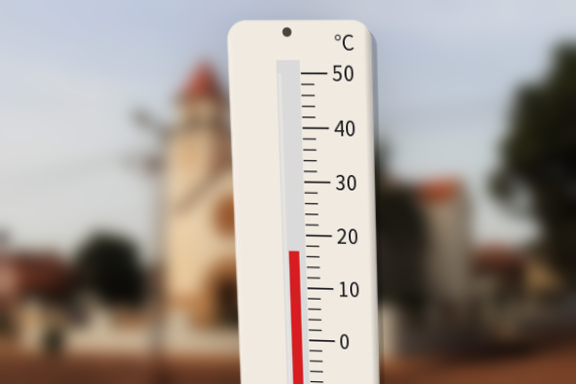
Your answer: 17 °C
